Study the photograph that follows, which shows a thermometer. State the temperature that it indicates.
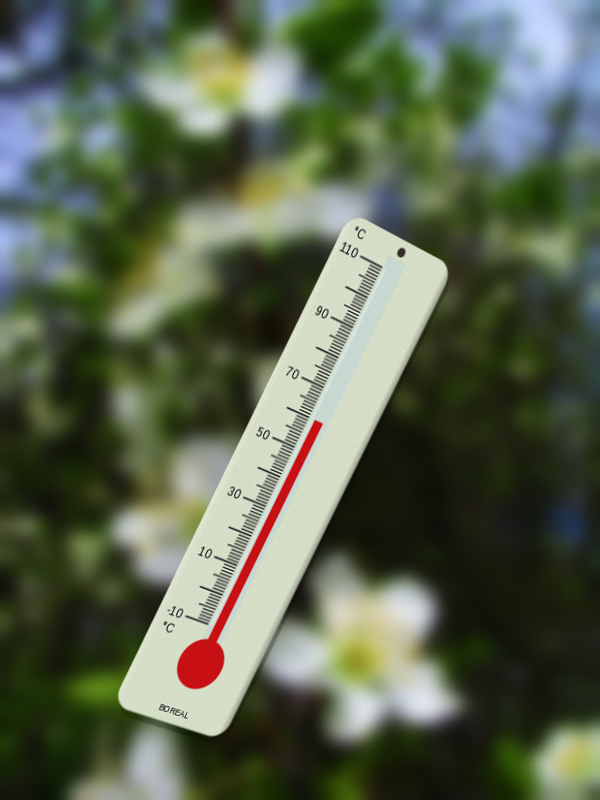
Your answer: 60 °C
